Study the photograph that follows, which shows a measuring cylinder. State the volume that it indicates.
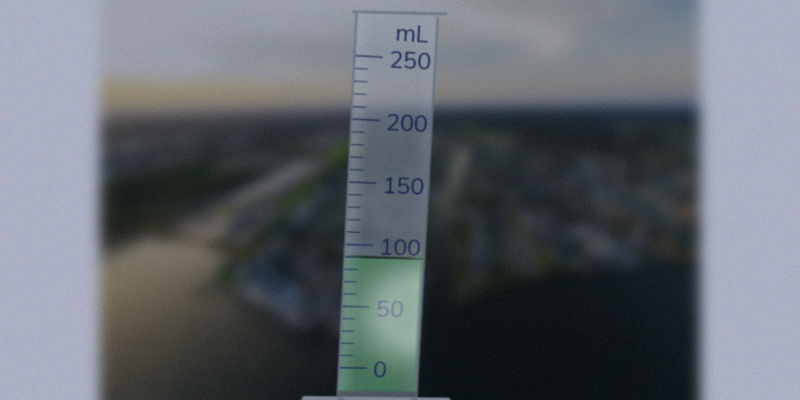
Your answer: 90 mL
